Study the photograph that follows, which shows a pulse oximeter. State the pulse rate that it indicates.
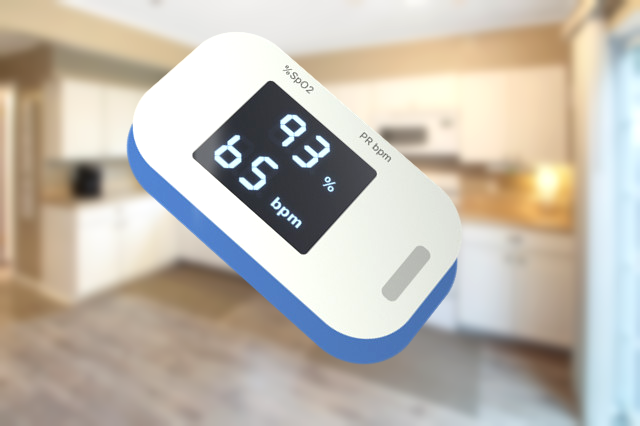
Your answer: 65 bpm
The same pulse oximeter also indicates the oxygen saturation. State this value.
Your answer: 93 %
